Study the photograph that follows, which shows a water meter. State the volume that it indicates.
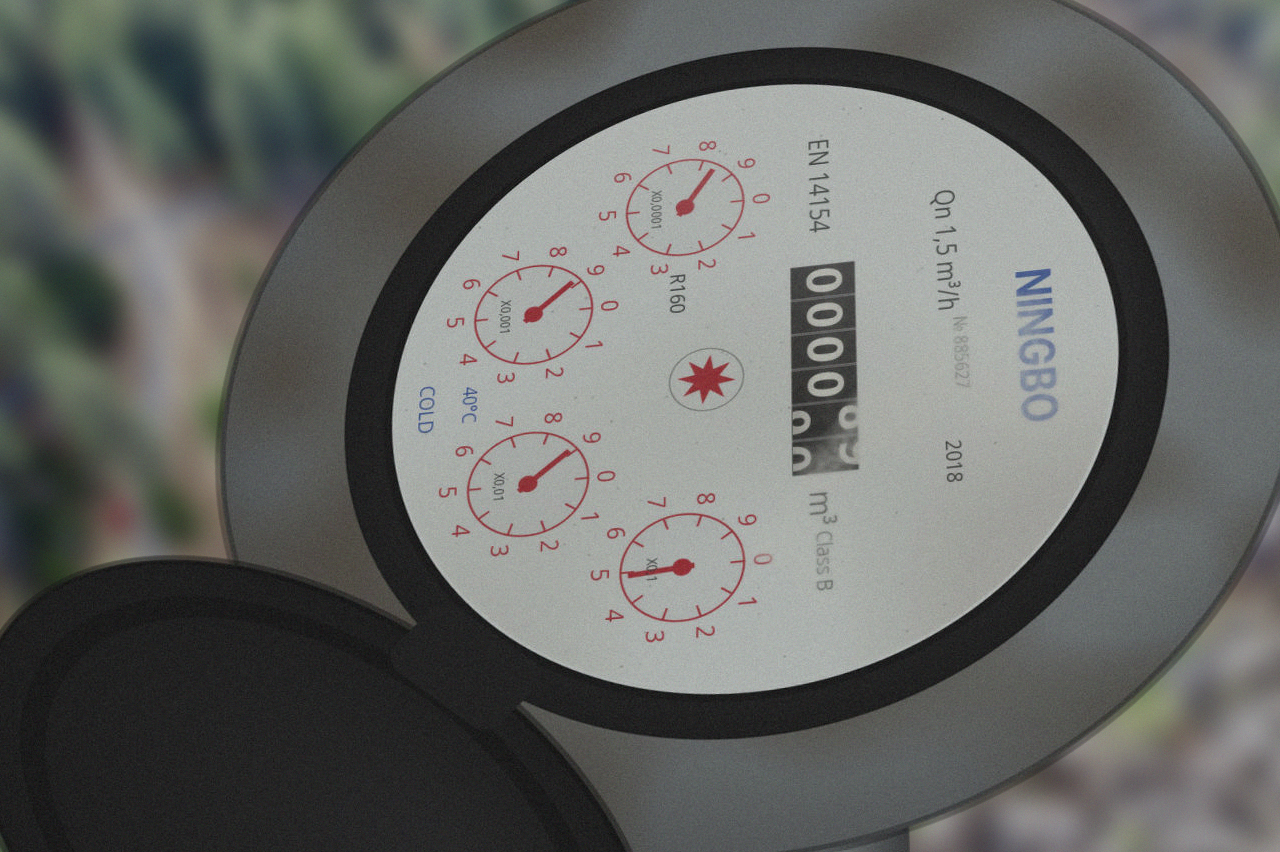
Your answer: 89.4888 m³
